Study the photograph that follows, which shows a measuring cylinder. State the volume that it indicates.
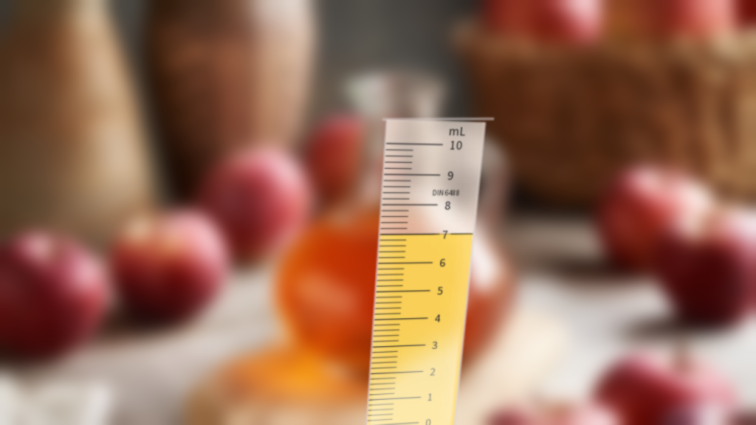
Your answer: 7 mL
